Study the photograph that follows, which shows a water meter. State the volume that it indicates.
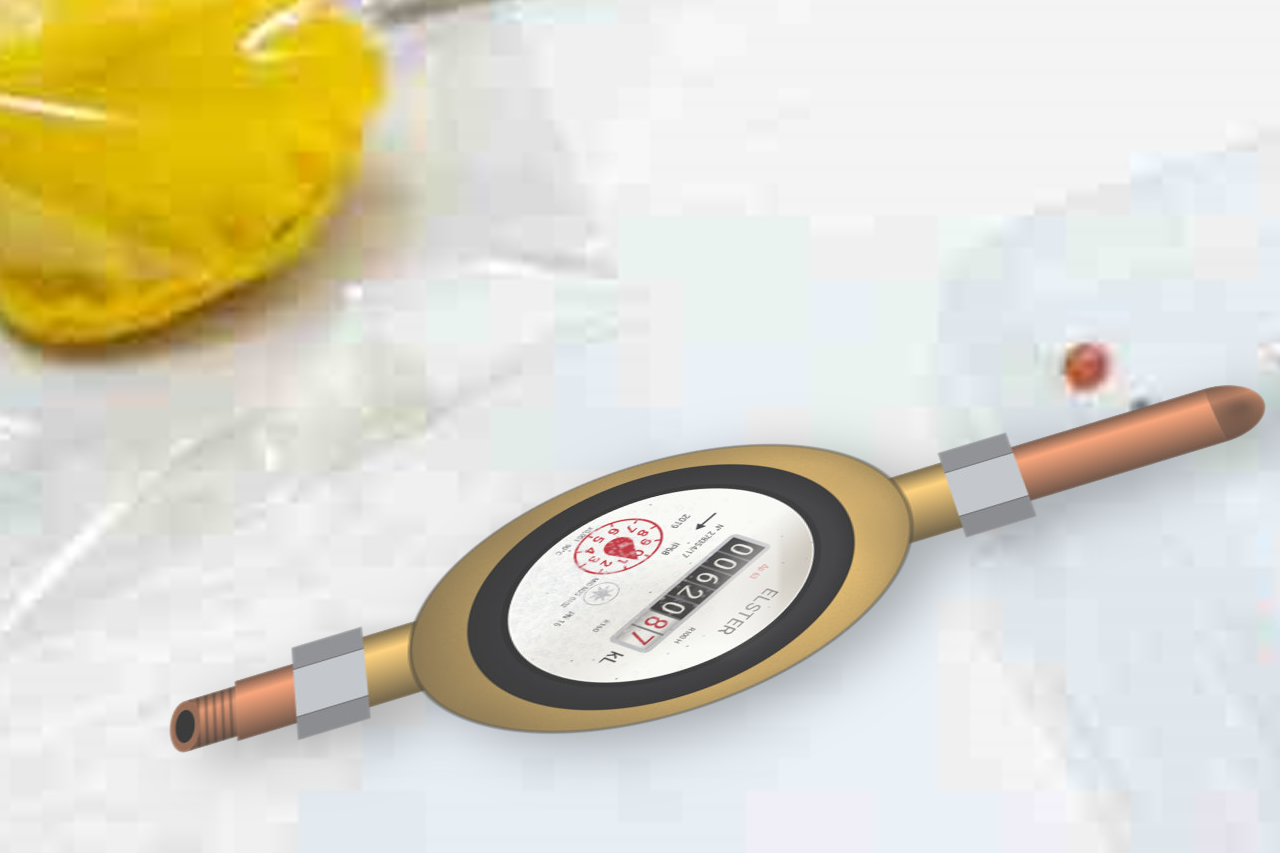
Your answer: 620.870 kL
